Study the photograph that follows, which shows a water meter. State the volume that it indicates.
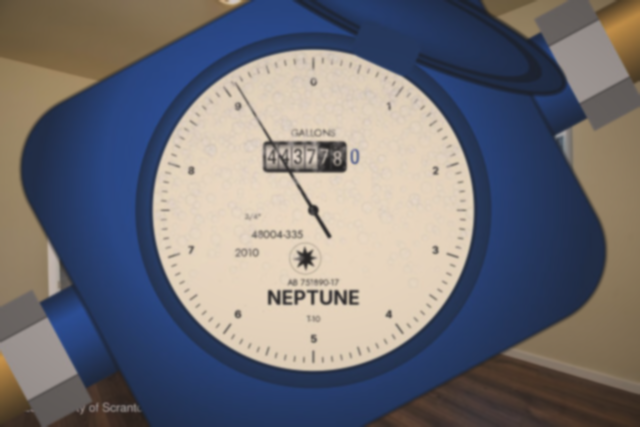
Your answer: 4437779.1 gal
